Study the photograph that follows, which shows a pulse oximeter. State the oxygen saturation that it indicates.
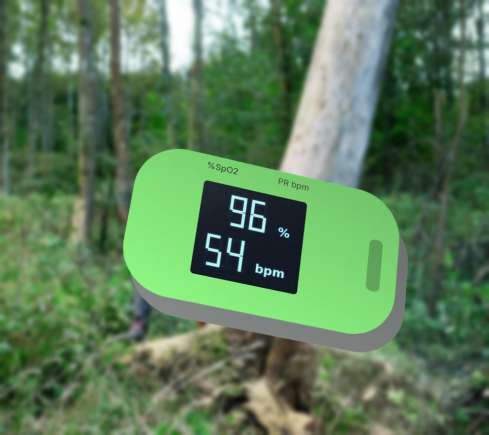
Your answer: 96 %
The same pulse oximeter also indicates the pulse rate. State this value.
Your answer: 54 bpm
